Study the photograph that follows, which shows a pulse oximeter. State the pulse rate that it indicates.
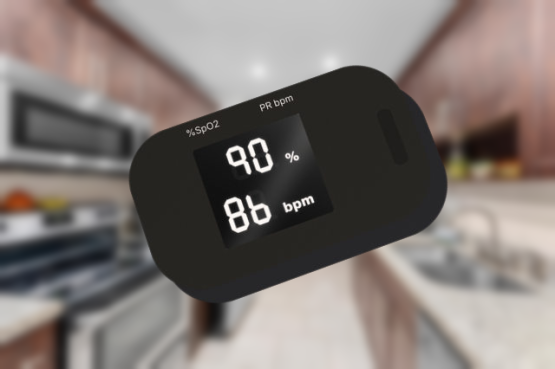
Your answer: 86 bpm
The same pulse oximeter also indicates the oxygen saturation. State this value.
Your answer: 90 %
